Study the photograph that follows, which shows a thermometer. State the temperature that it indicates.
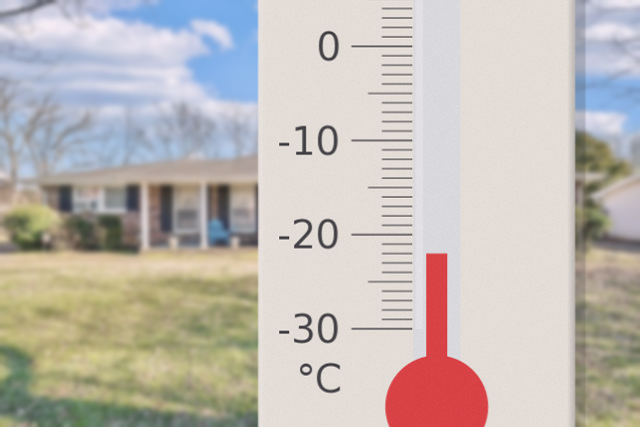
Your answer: -22 °C
